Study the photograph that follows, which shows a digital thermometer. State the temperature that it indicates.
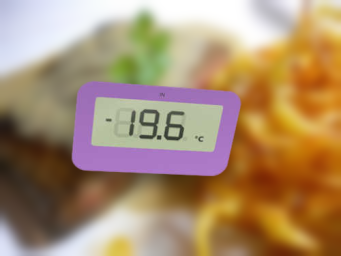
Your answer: -19.6 °C
